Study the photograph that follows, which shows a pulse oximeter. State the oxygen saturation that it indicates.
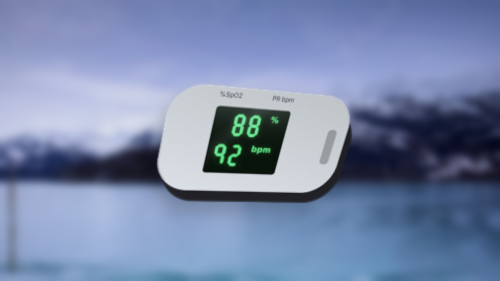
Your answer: 88 %
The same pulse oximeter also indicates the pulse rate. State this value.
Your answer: 92 bpm
